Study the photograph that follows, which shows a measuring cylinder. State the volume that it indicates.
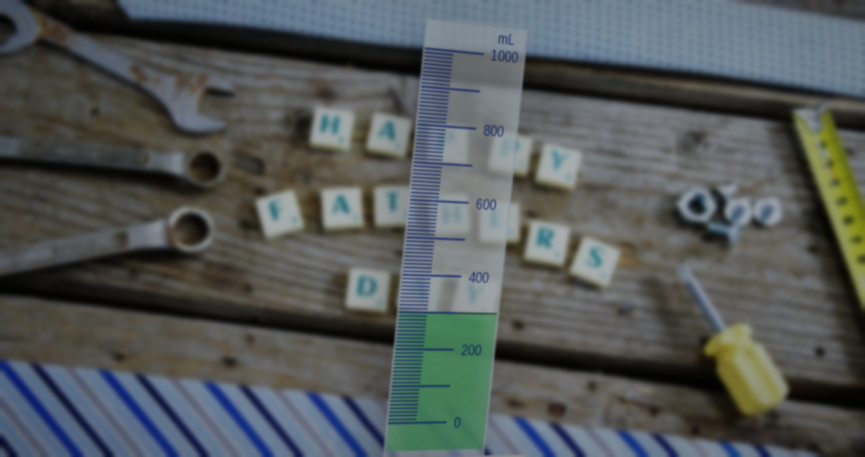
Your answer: 300 mL
